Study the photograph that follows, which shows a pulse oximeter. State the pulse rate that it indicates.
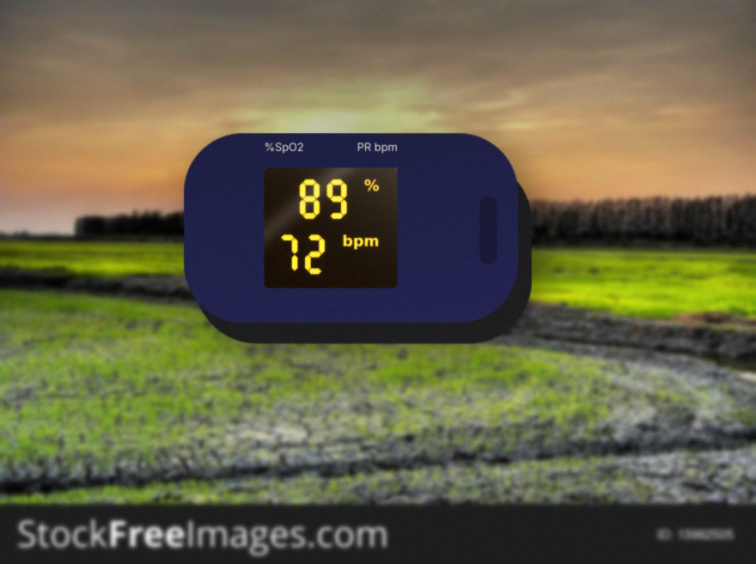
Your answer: 72 bpm
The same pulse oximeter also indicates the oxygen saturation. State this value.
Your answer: 89 %
